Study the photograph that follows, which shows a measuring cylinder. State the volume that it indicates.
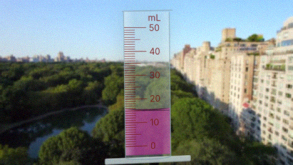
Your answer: 15 mL
